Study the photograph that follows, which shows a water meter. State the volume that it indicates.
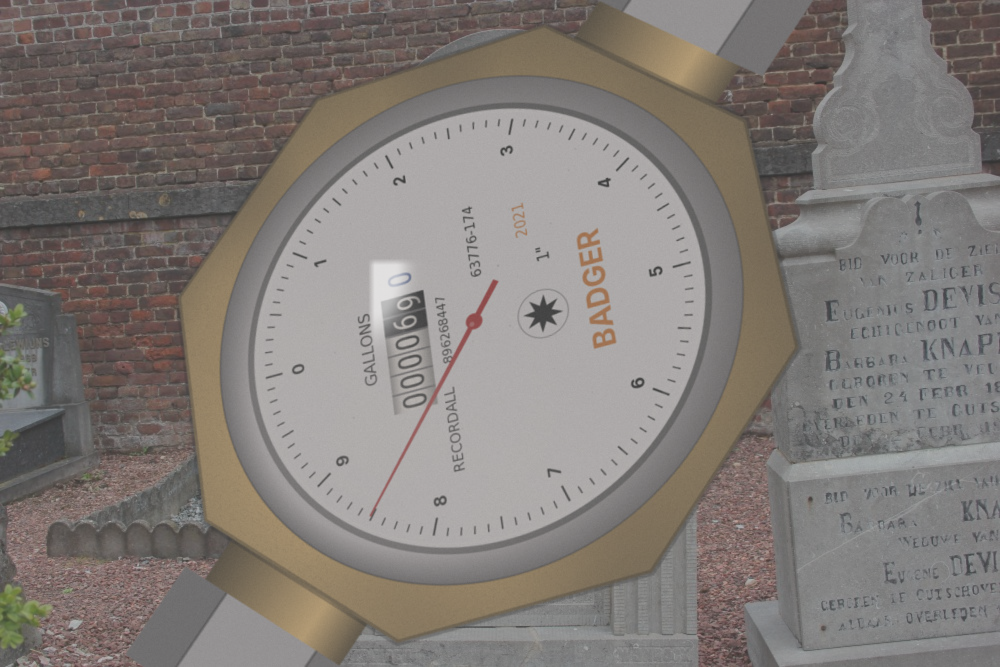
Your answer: 688.5 gal
